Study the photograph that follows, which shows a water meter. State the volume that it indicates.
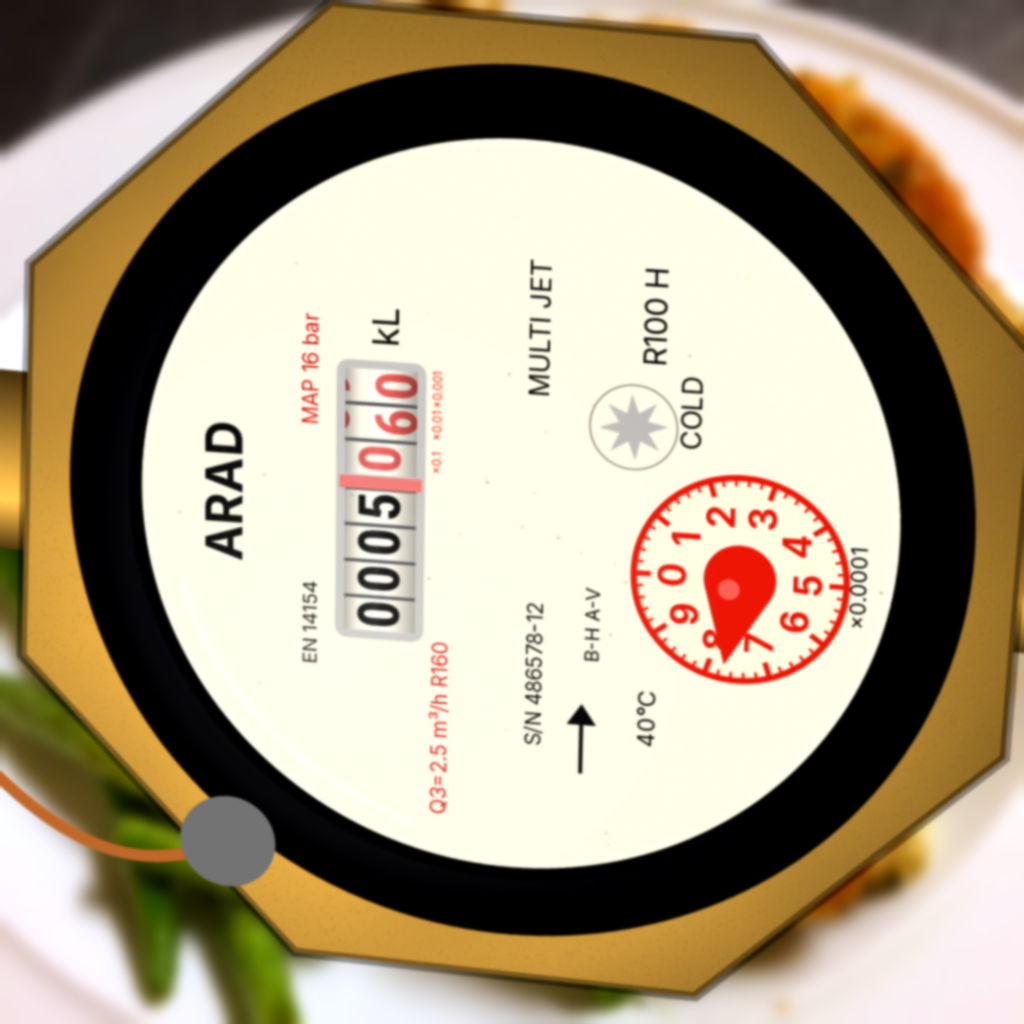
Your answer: 5.0597 kL
